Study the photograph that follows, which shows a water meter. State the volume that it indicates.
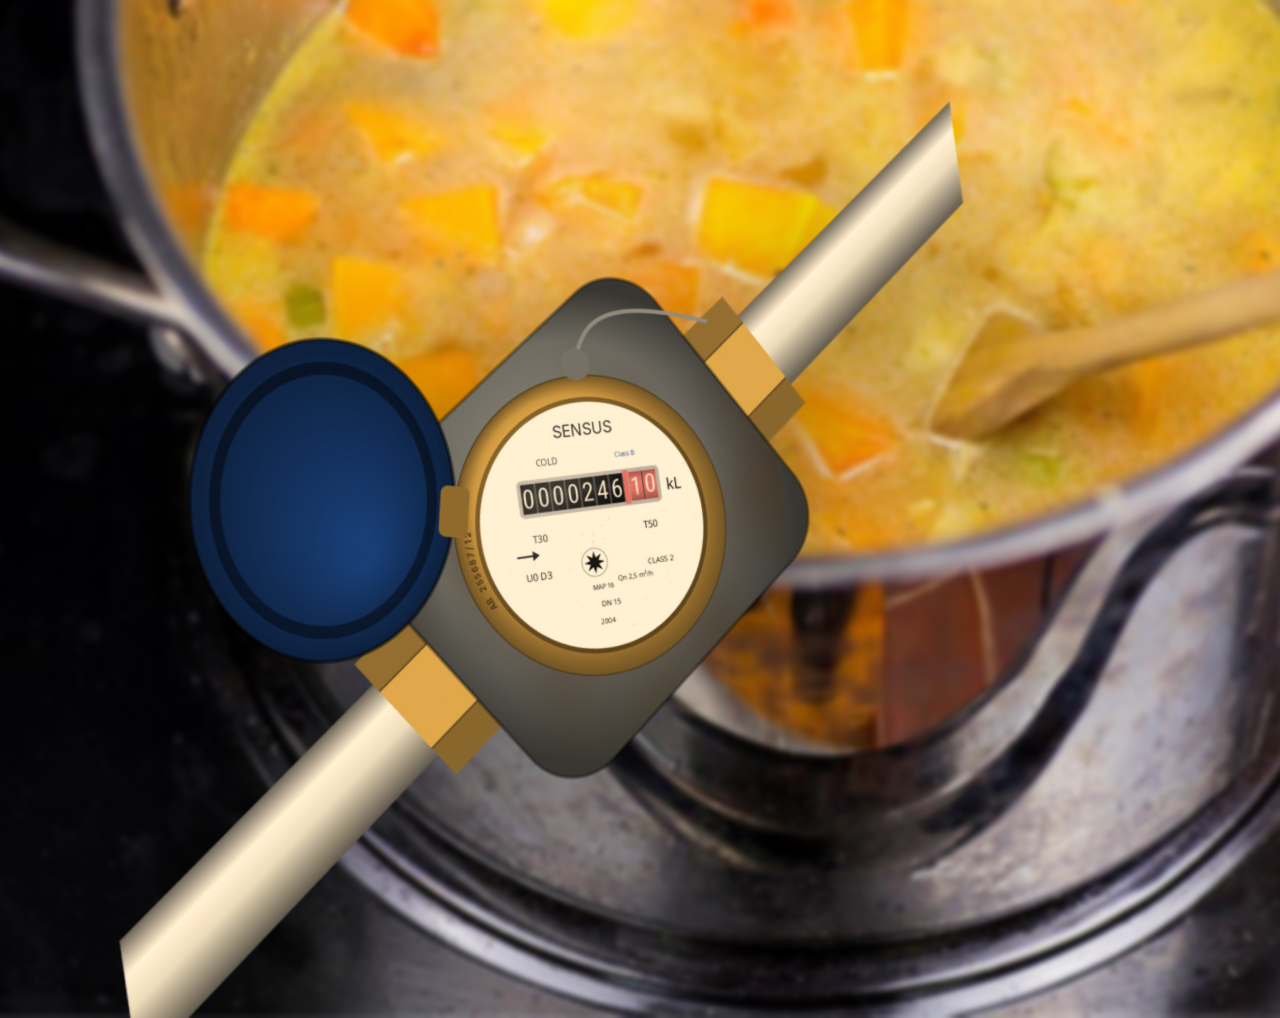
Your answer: 246.10 kL
